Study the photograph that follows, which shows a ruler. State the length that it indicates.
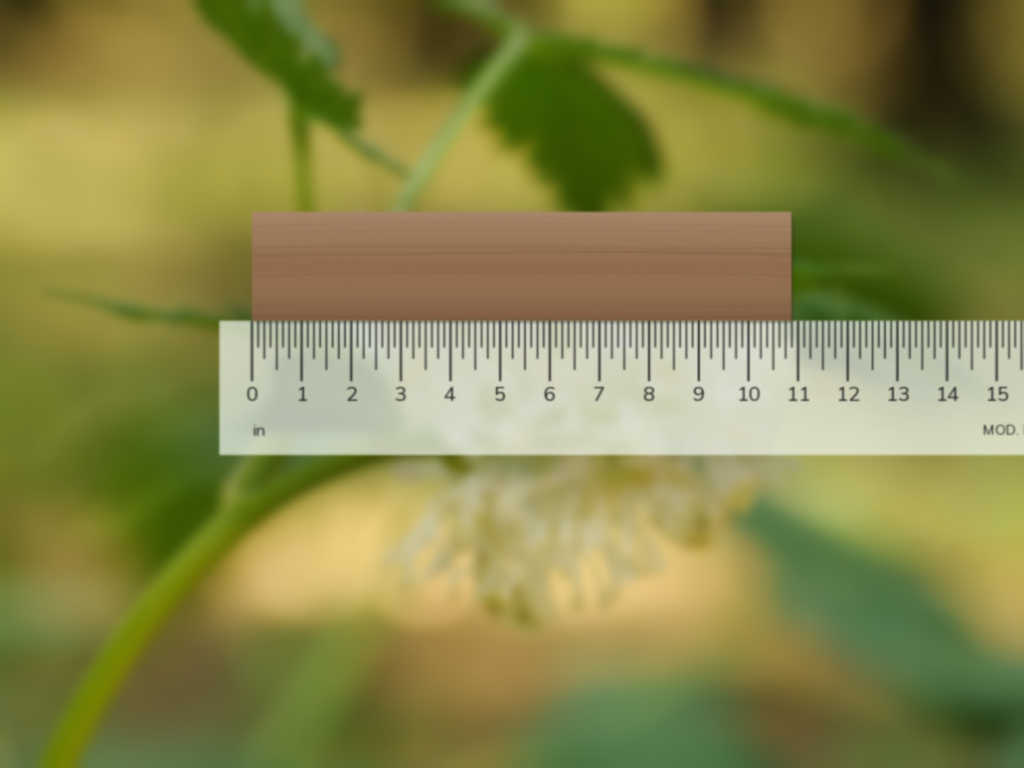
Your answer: 10.875 in
